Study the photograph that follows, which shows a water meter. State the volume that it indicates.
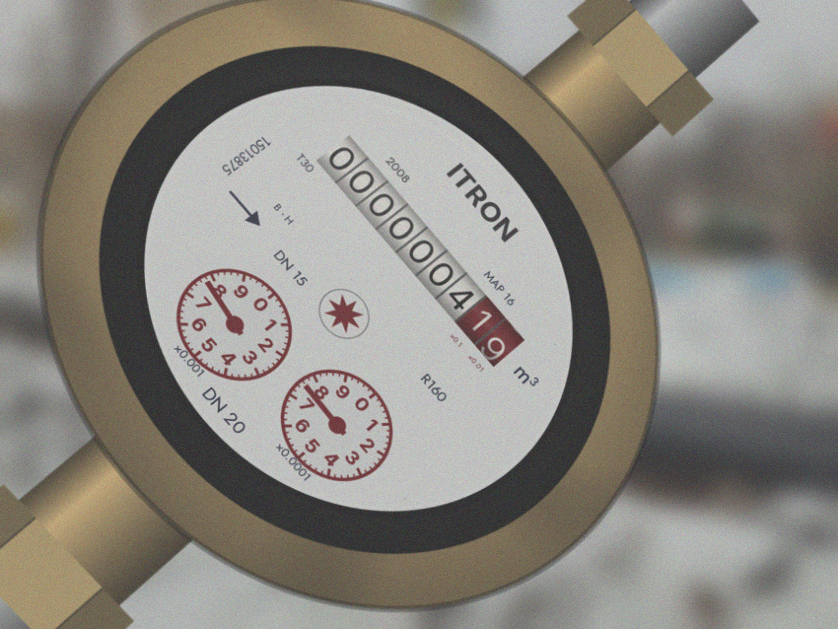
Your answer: 4.1877 m³
